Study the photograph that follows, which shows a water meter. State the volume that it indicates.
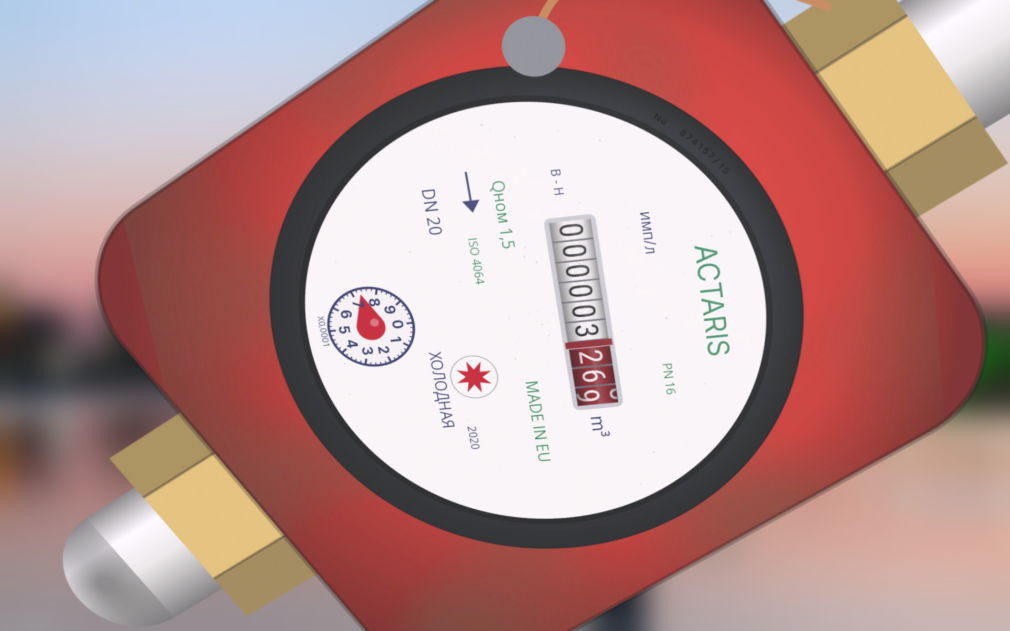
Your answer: 3.2687 m³
